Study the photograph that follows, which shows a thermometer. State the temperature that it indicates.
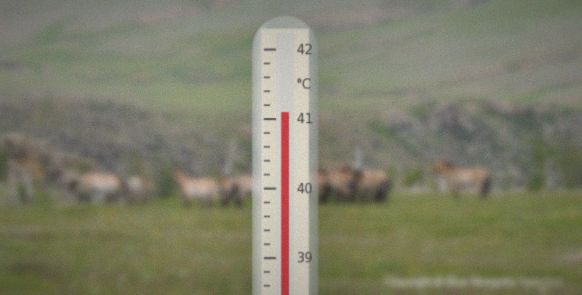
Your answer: 41.1 °C
